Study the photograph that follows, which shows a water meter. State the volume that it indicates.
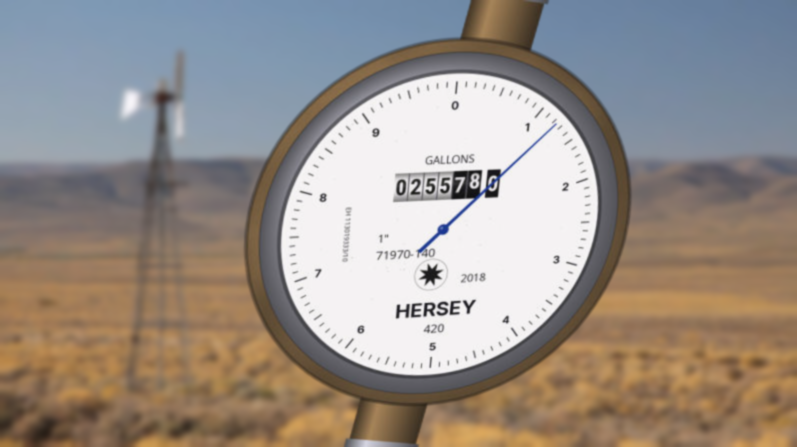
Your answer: 255781.2 gal
